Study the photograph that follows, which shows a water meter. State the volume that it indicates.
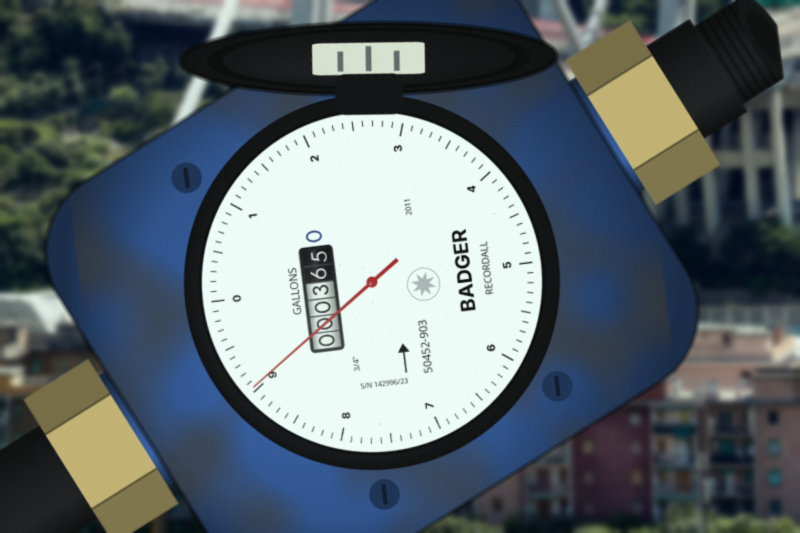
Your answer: 3649.0 gal
